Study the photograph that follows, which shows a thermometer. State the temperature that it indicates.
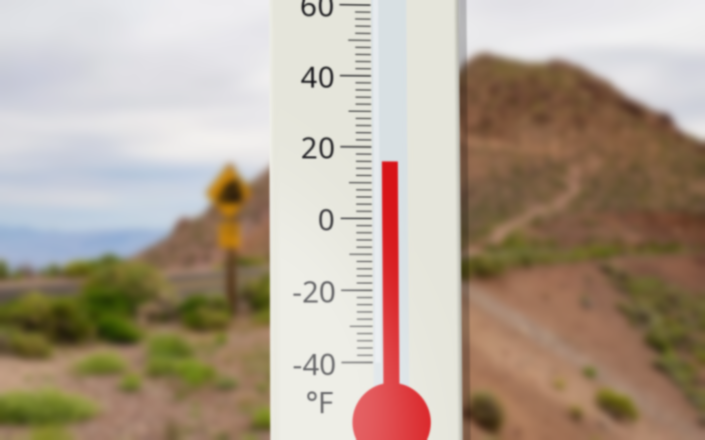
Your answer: 16 °F
